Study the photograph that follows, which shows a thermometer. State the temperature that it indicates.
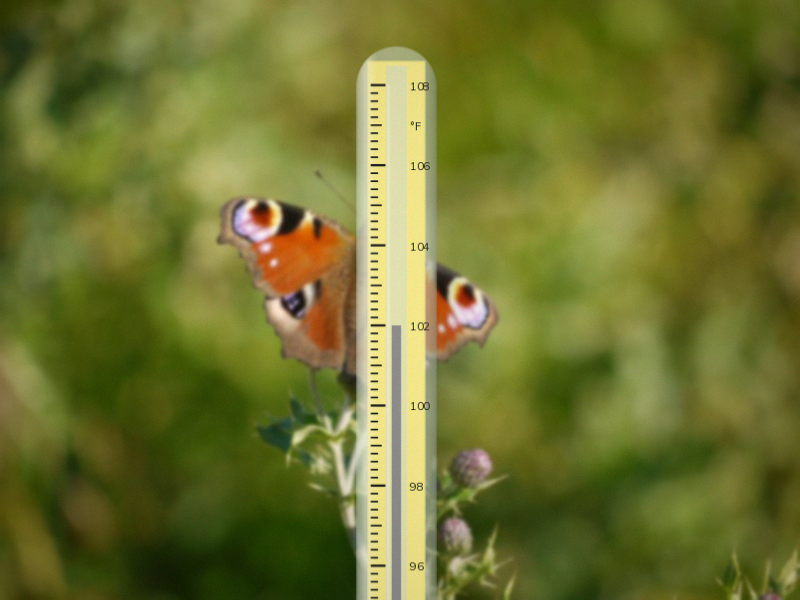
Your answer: 102 °F
